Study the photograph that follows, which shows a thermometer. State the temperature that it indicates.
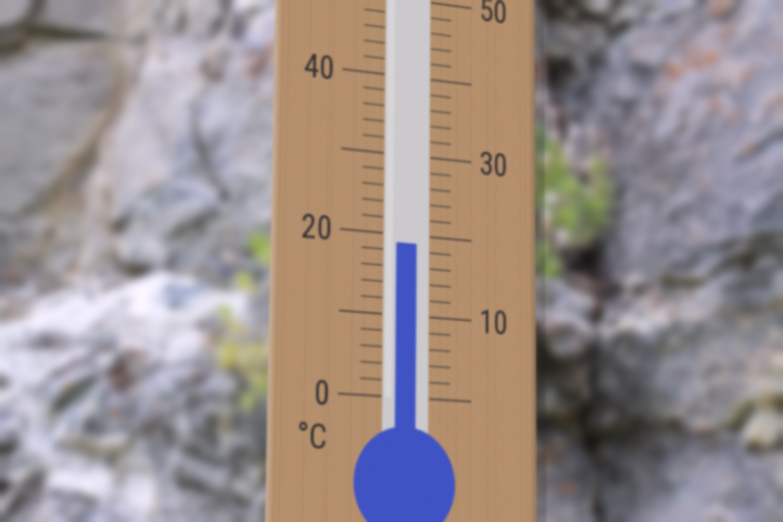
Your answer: 19 °C
